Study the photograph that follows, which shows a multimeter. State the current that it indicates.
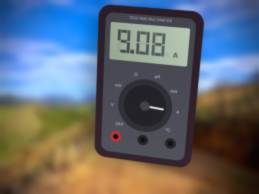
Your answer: 9.08 A
